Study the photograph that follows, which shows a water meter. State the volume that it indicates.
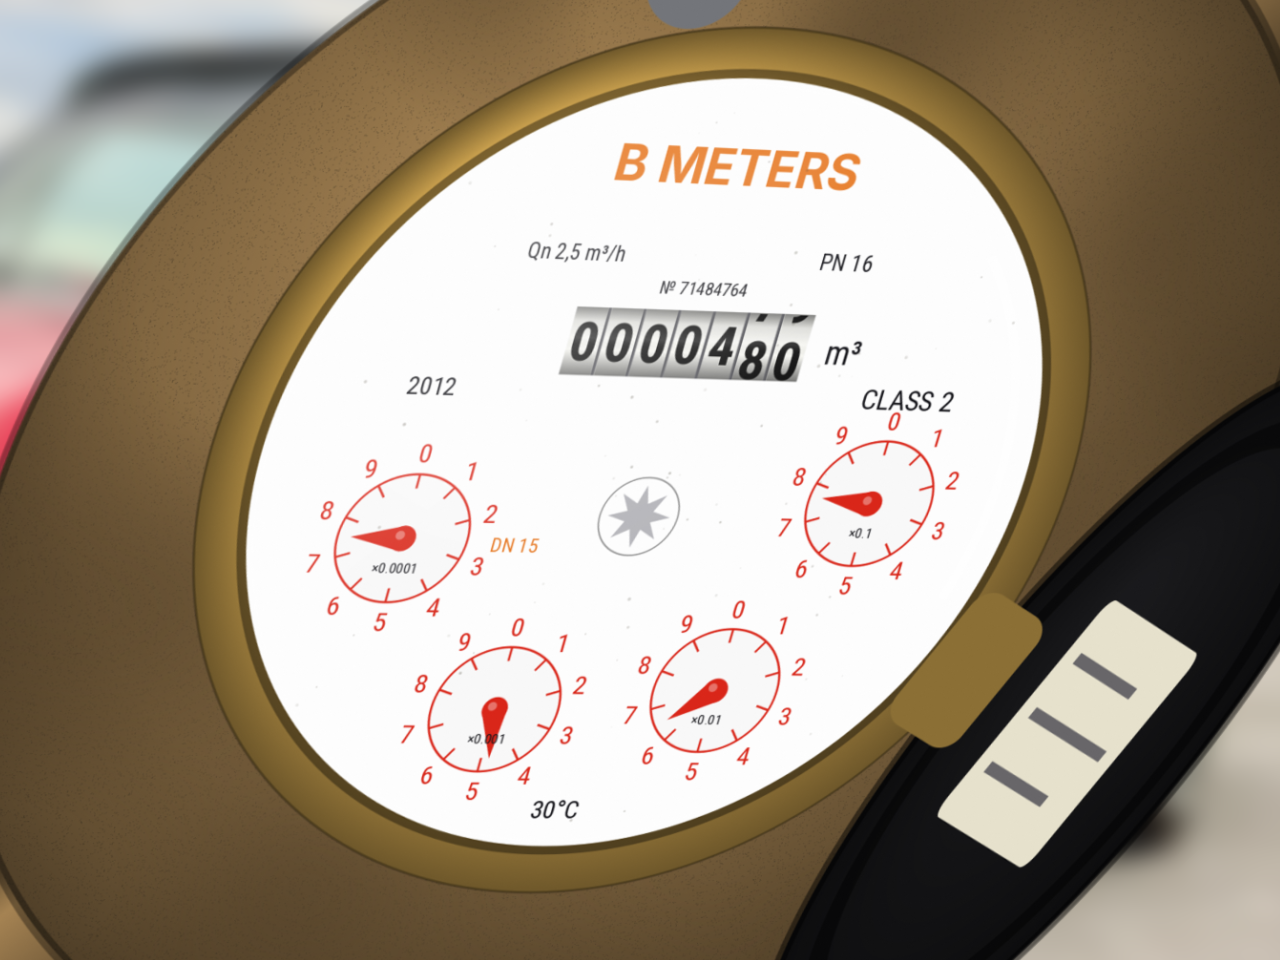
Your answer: 479.7647 m³
